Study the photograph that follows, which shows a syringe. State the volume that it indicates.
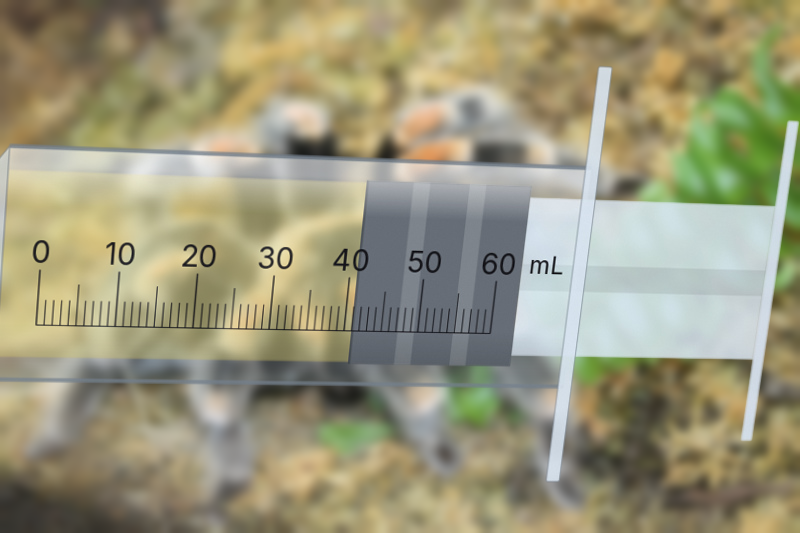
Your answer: 41 mL
